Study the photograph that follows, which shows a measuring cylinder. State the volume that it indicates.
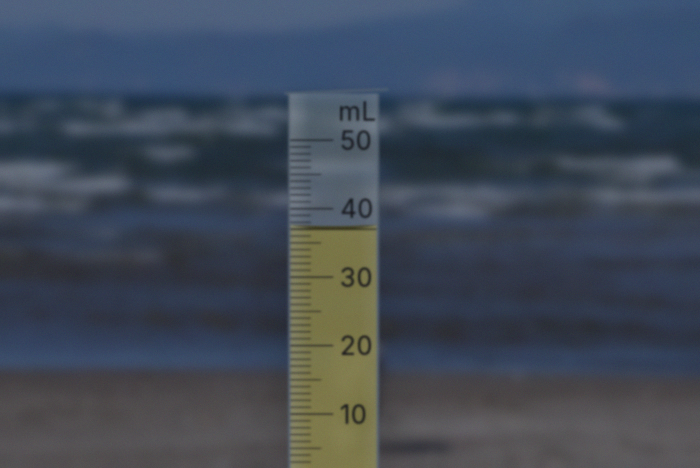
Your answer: 37 mL
